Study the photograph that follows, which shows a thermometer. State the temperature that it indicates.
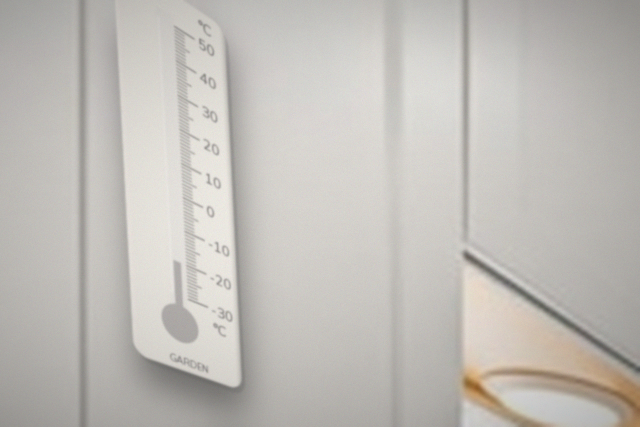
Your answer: -20 °C
